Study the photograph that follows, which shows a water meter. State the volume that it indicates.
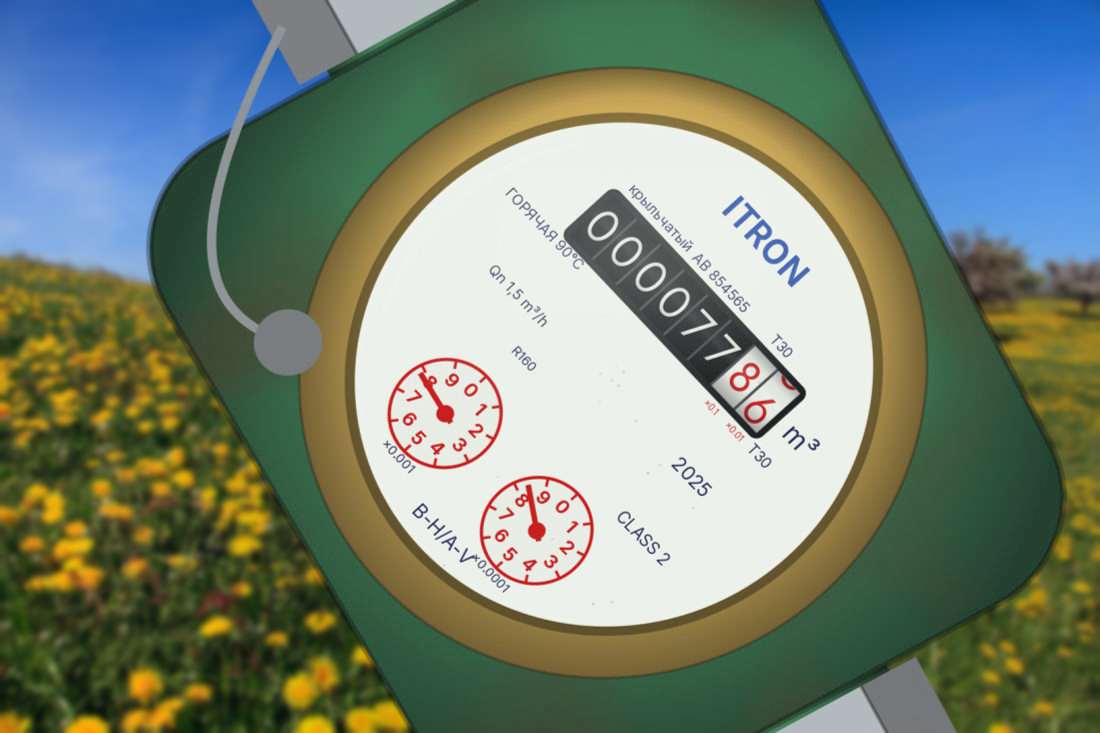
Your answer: 77.8578 m³
